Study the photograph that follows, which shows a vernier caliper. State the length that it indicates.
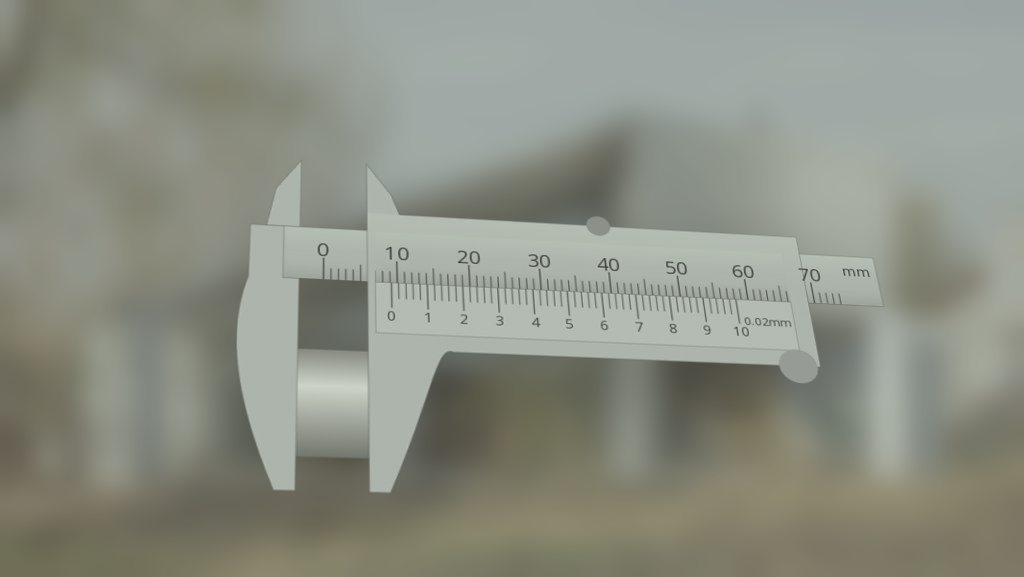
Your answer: 9.2 mm
